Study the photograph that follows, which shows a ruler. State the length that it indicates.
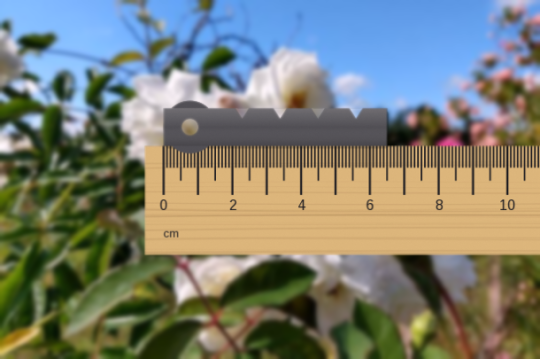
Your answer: 6.5 cm
